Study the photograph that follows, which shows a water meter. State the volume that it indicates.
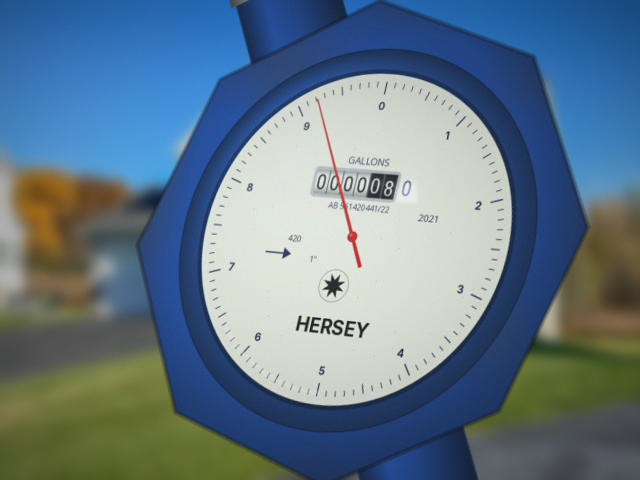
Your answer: 79.2 gal
